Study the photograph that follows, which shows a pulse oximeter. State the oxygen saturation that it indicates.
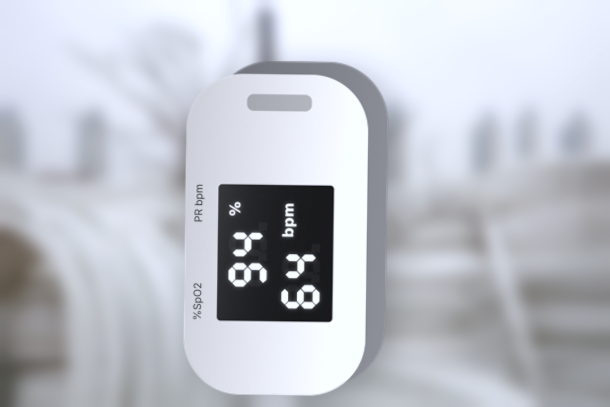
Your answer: 94 %
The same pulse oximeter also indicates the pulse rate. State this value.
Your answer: 64 bpm
